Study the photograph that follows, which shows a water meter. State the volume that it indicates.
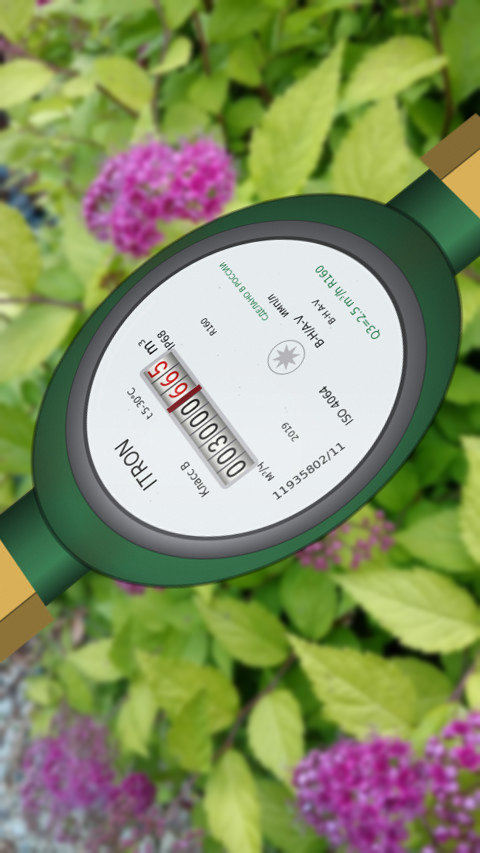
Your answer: 3000.665 m³
